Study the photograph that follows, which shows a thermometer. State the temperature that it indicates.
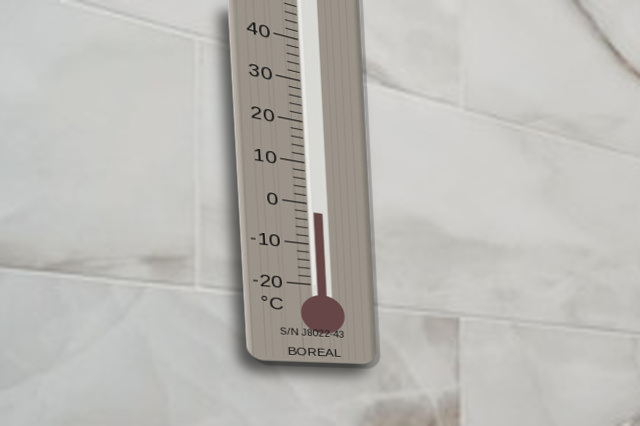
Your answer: -2 °C
